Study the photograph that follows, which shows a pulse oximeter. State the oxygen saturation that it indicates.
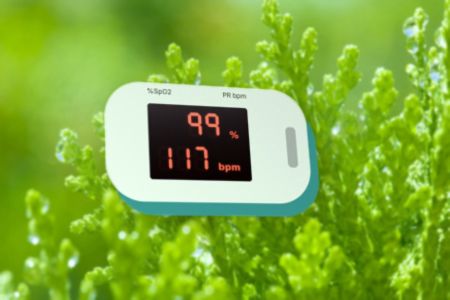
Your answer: 99 %
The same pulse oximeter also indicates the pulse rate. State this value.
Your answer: 117 bpm
